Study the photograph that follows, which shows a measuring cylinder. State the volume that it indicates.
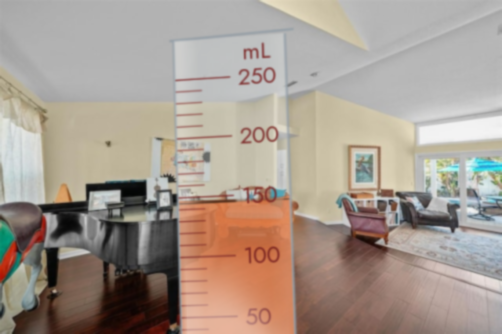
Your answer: 145 mL
